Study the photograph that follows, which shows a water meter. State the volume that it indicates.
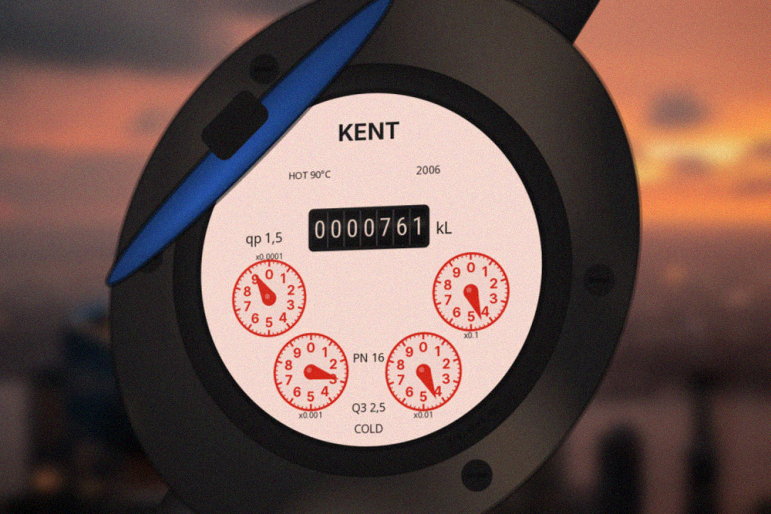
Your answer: 761.4429 kL
